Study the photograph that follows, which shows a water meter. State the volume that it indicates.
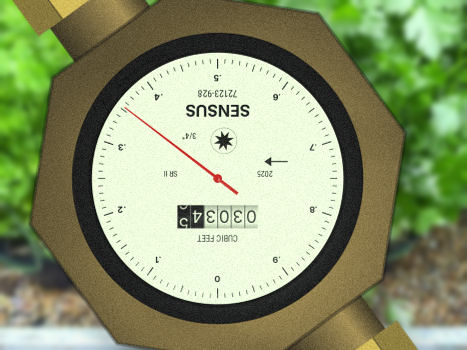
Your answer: 30345.35 ft³
